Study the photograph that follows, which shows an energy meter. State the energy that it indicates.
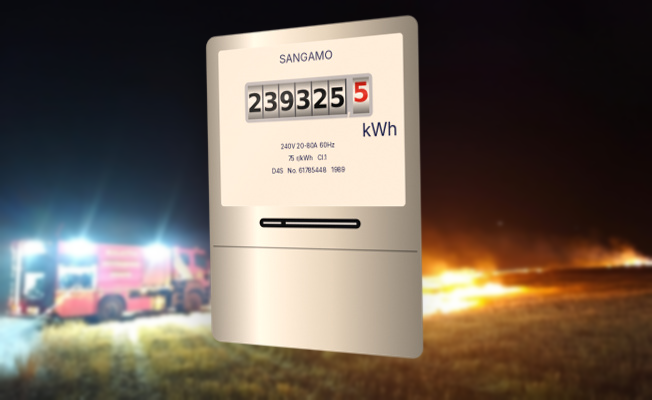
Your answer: 239325.5 kWh
